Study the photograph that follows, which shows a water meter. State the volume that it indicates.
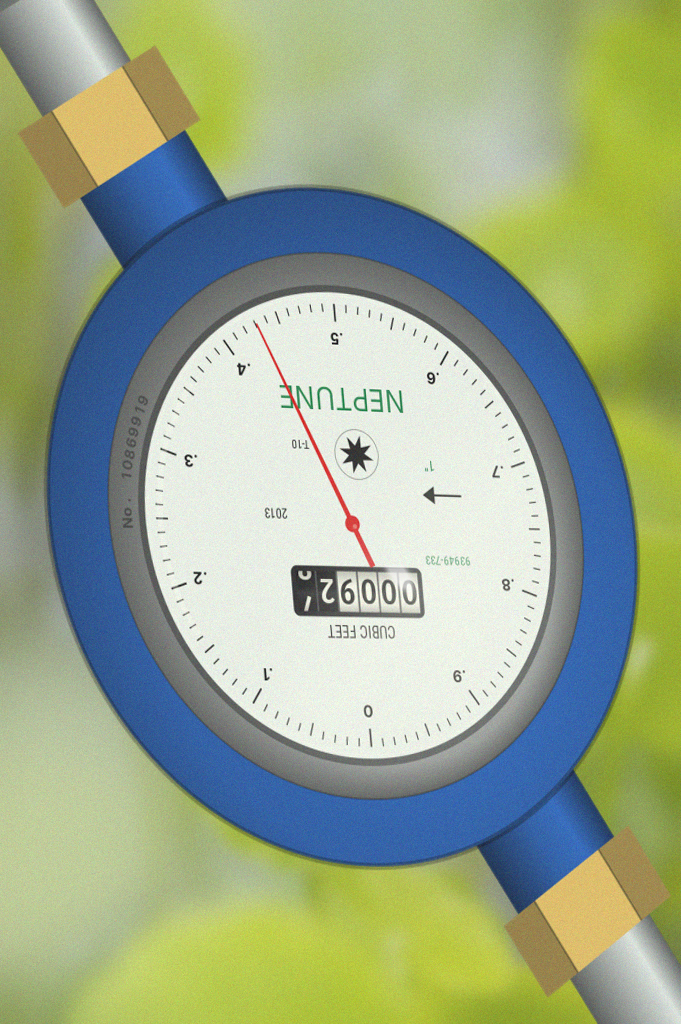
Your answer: 927.43 ft³
